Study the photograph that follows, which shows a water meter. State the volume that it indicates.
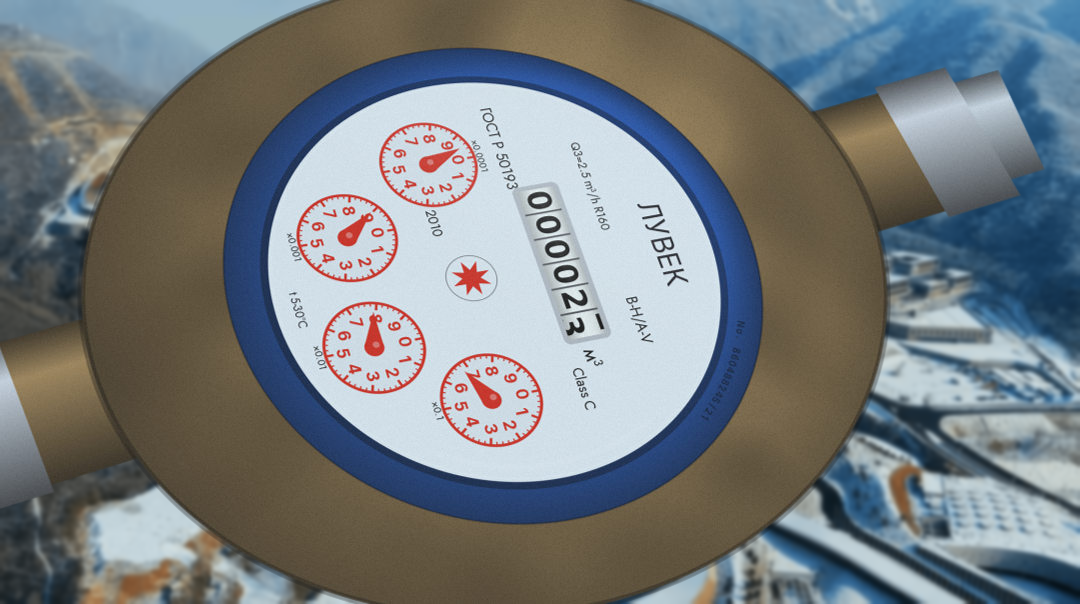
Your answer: 22.6789 m³
